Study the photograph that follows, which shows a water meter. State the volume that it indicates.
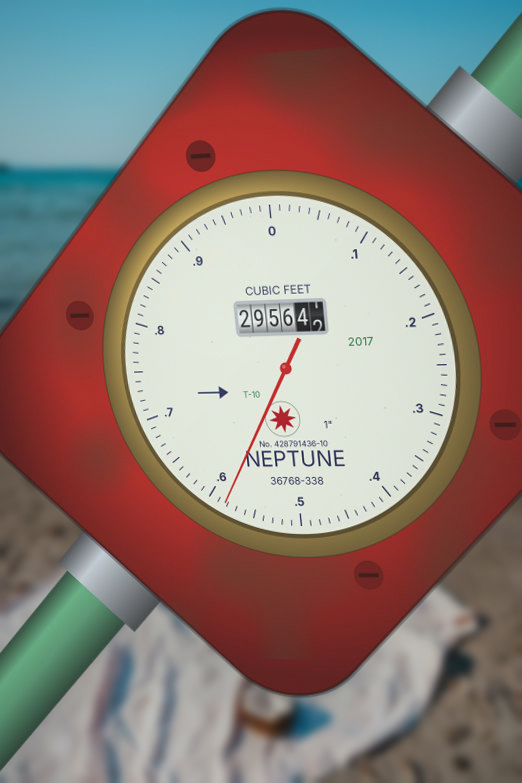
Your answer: 295641.58 ft³
